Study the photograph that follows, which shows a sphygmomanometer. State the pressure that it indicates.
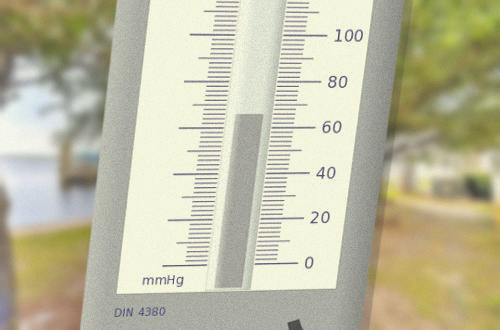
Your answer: 66 mmHg
